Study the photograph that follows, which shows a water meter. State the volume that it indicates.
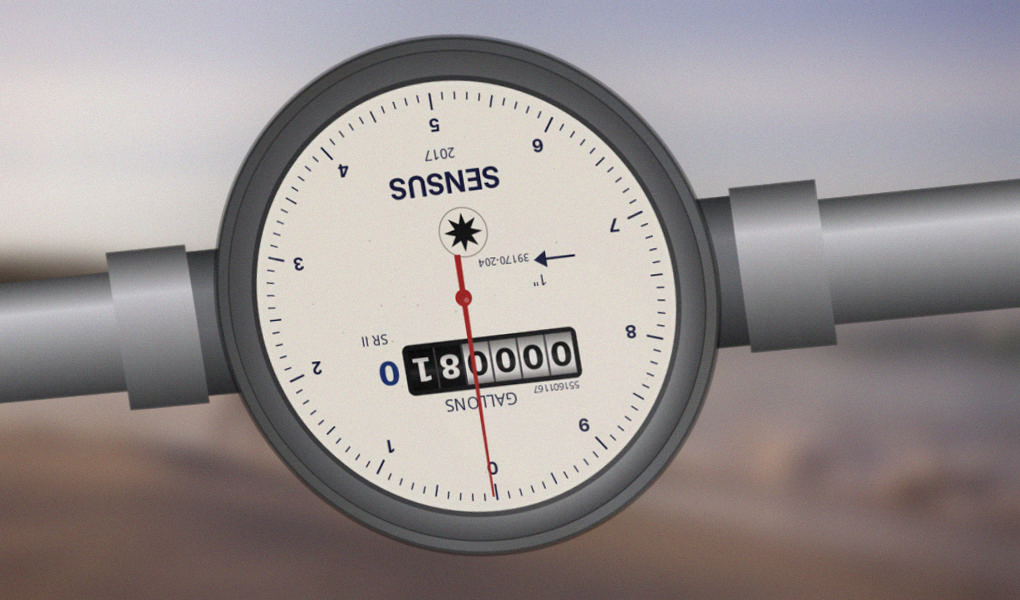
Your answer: 810.0 gal
